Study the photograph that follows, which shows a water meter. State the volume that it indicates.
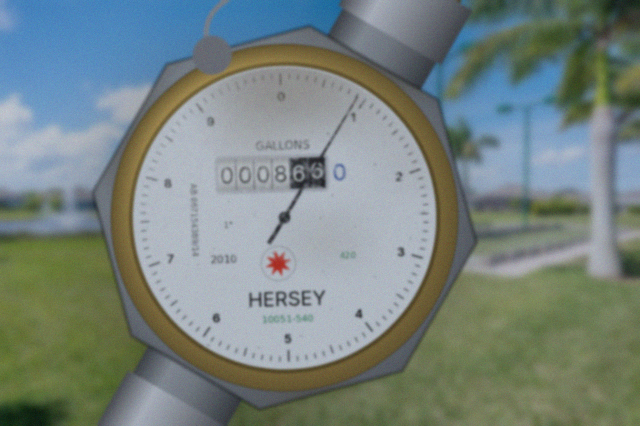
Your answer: 8660.9 gal
